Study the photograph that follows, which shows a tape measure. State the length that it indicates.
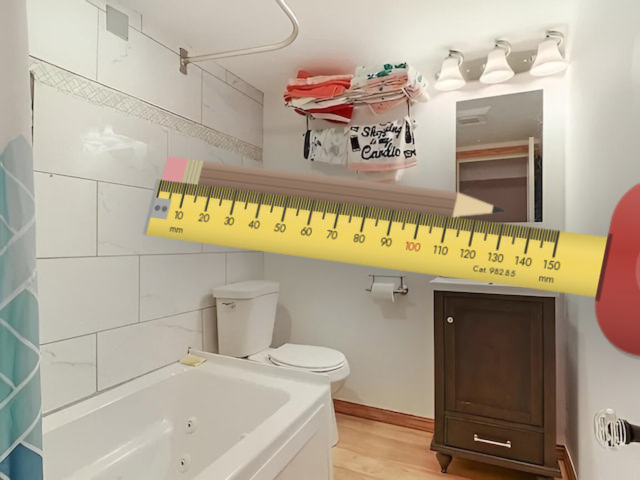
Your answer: 130 mm
